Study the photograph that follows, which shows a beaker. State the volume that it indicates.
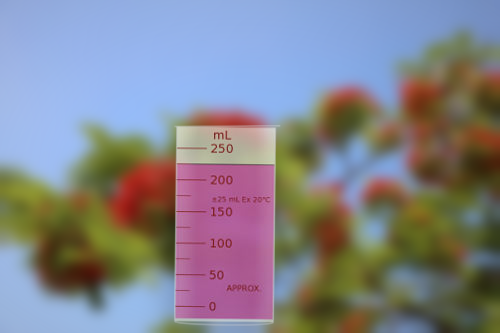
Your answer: 225 mL
